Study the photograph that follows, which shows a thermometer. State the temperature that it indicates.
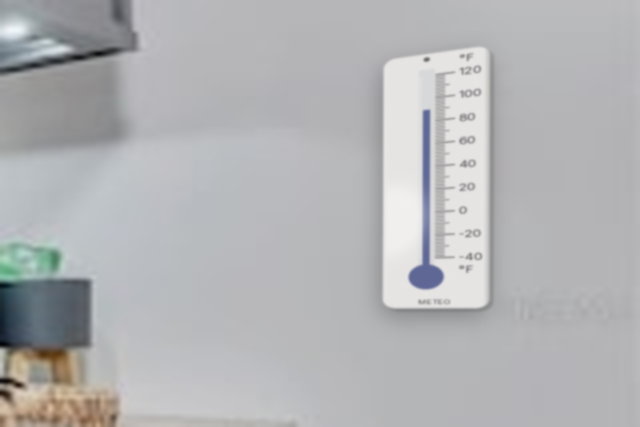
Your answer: 90 °F
